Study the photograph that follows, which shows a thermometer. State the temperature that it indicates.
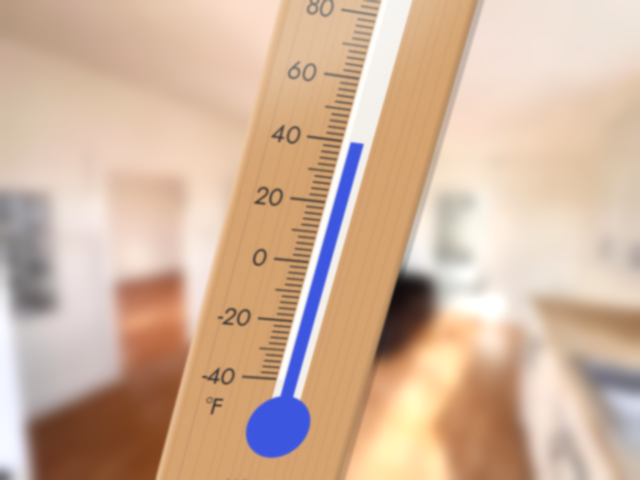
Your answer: 40 °F
